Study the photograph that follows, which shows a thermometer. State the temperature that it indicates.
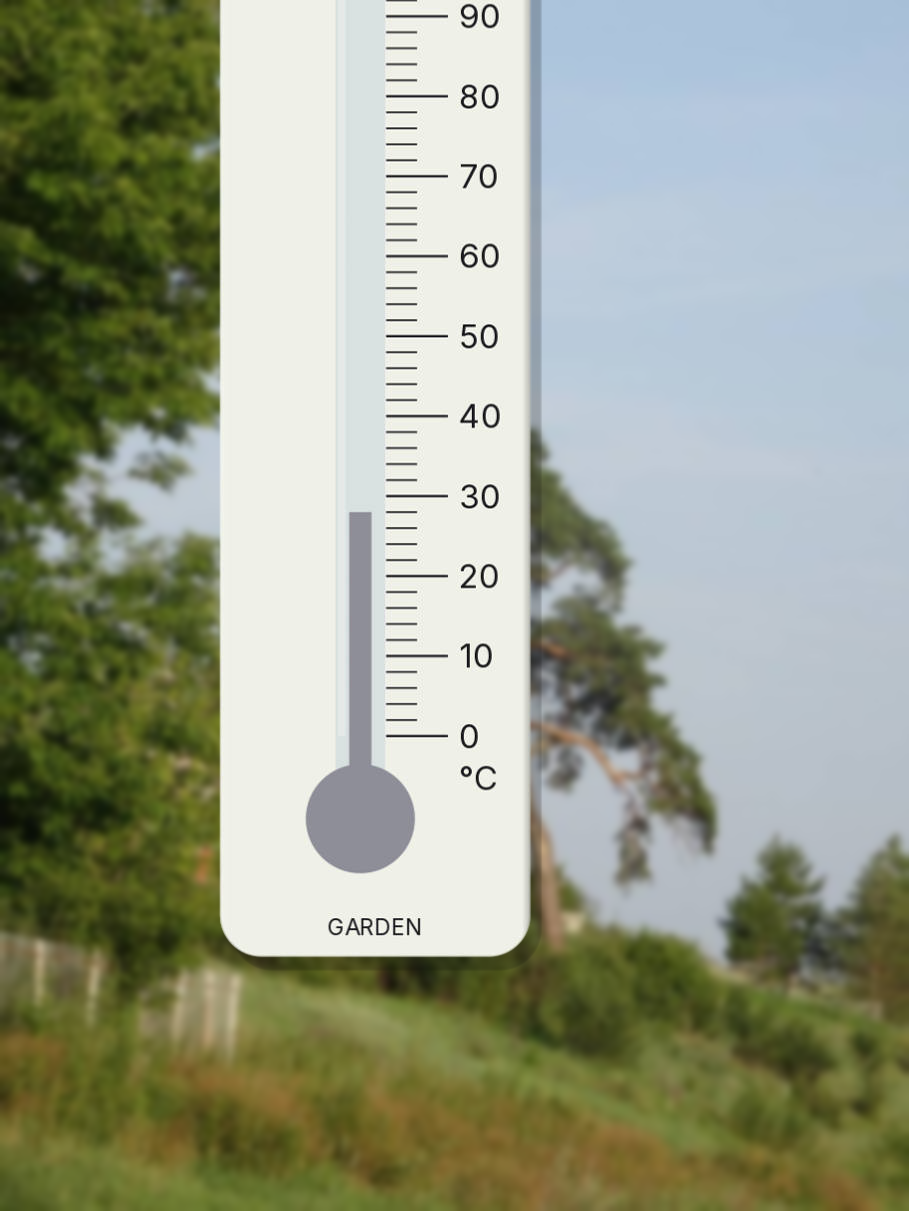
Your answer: 28 °C
